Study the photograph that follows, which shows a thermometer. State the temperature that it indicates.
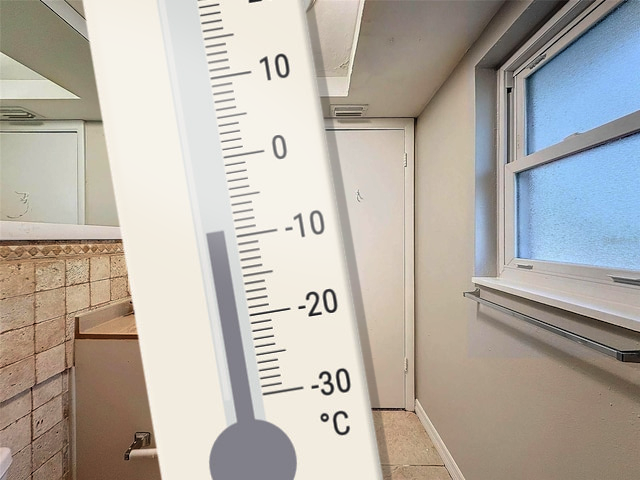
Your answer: -9 °C
